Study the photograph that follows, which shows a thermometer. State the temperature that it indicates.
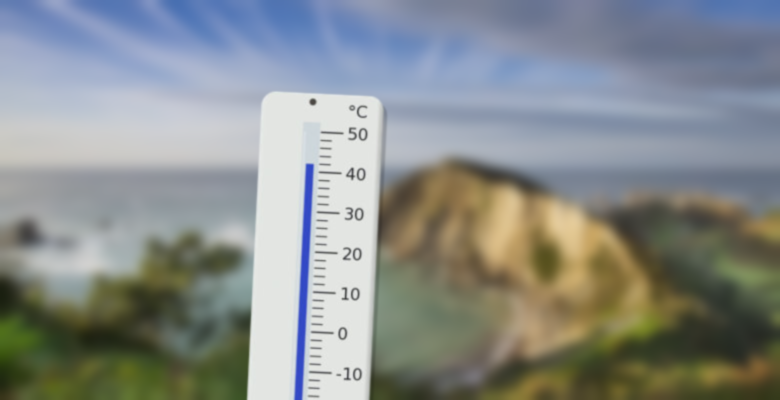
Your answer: 42 °C
